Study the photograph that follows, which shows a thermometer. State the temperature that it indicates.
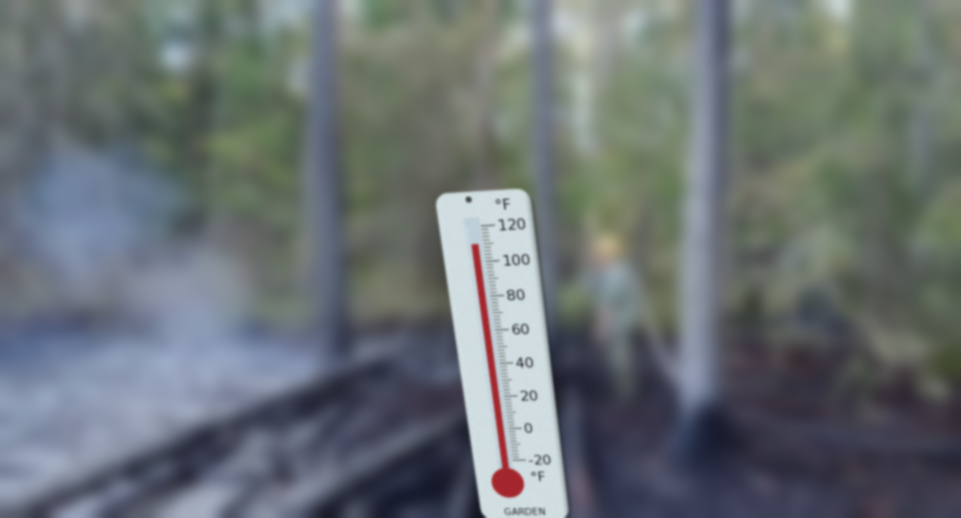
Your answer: 110 °F
